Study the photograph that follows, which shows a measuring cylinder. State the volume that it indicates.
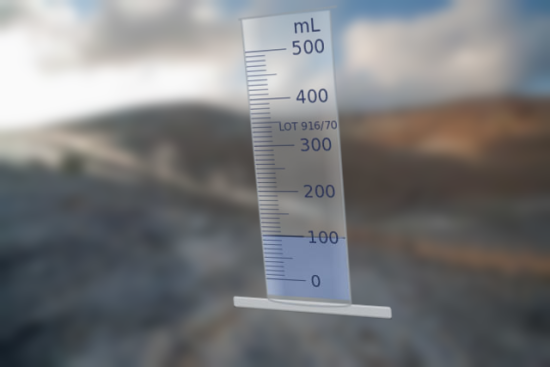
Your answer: 100 mL
